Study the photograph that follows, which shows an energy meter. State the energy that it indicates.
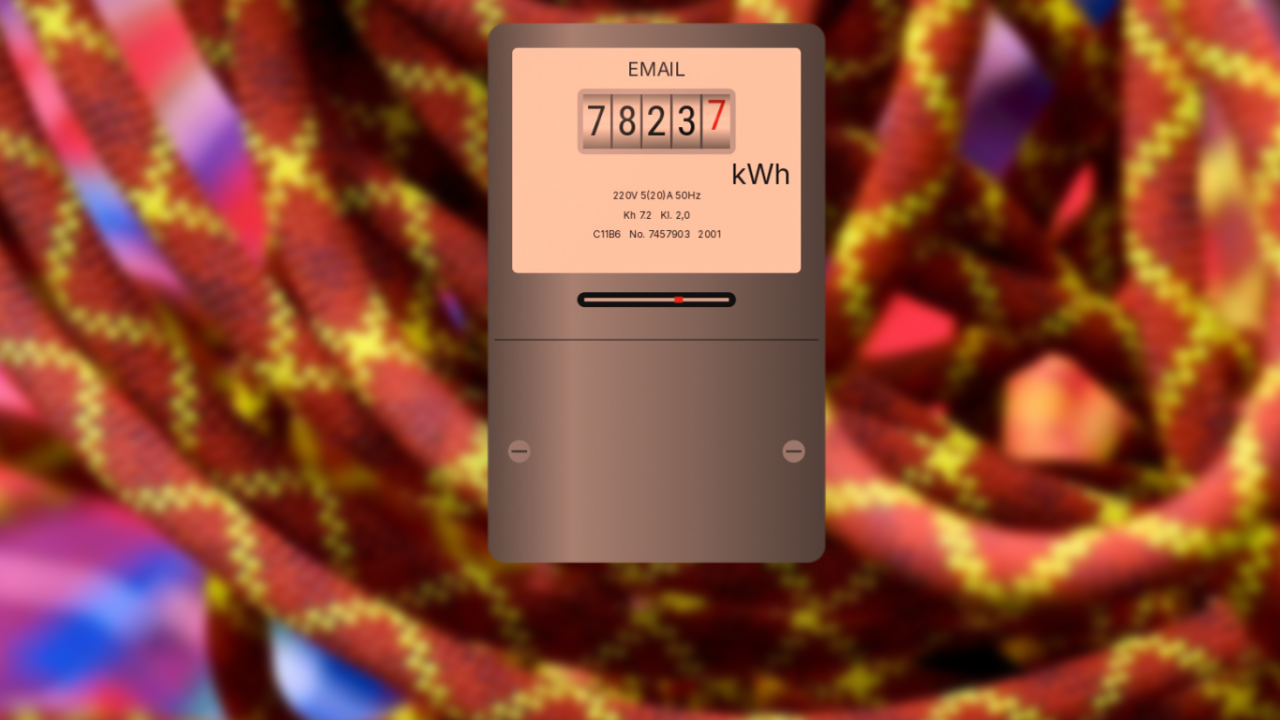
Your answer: 7823.7 kWh
